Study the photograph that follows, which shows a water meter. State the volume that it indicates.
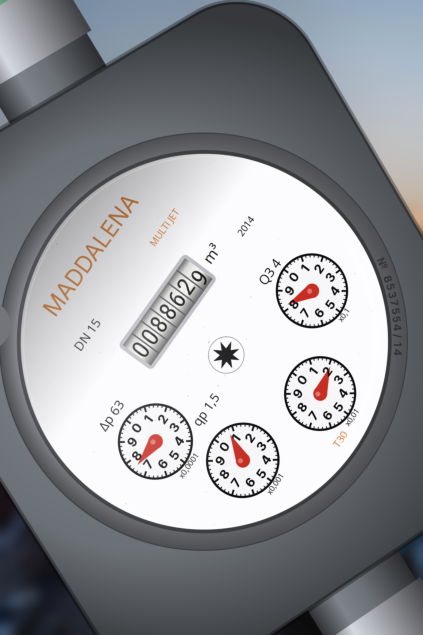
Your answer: 88628.8207 m³
